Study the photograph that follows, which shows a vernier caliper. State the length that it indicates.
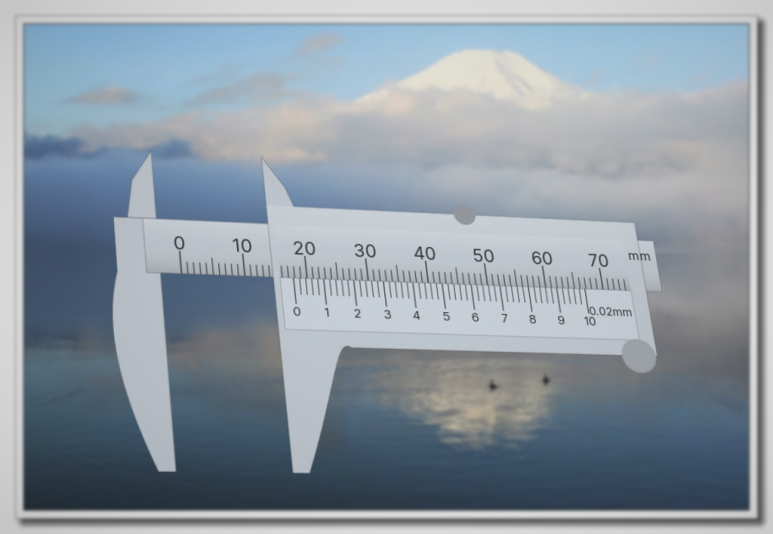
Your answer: 17.8 mm
